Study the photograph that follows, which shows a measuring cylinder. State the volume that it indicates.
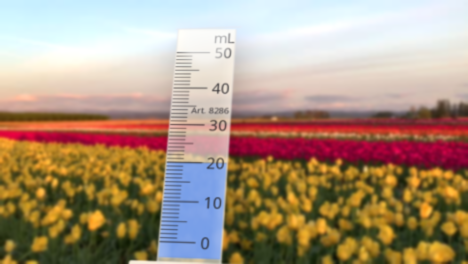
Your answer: 20 mL
